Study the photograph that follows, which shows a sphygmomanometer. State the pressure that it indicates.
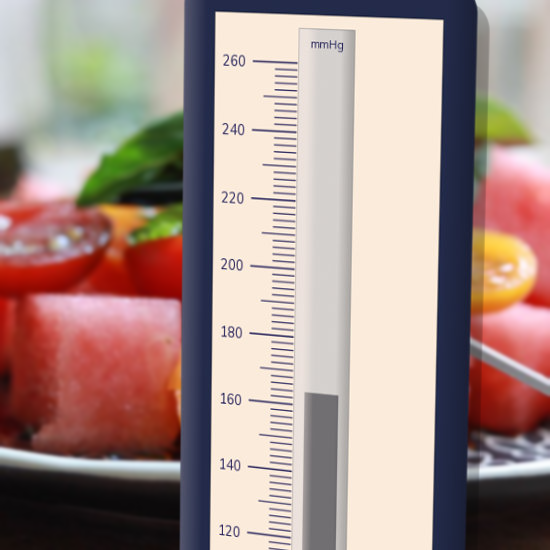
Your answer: 164 mmHg
